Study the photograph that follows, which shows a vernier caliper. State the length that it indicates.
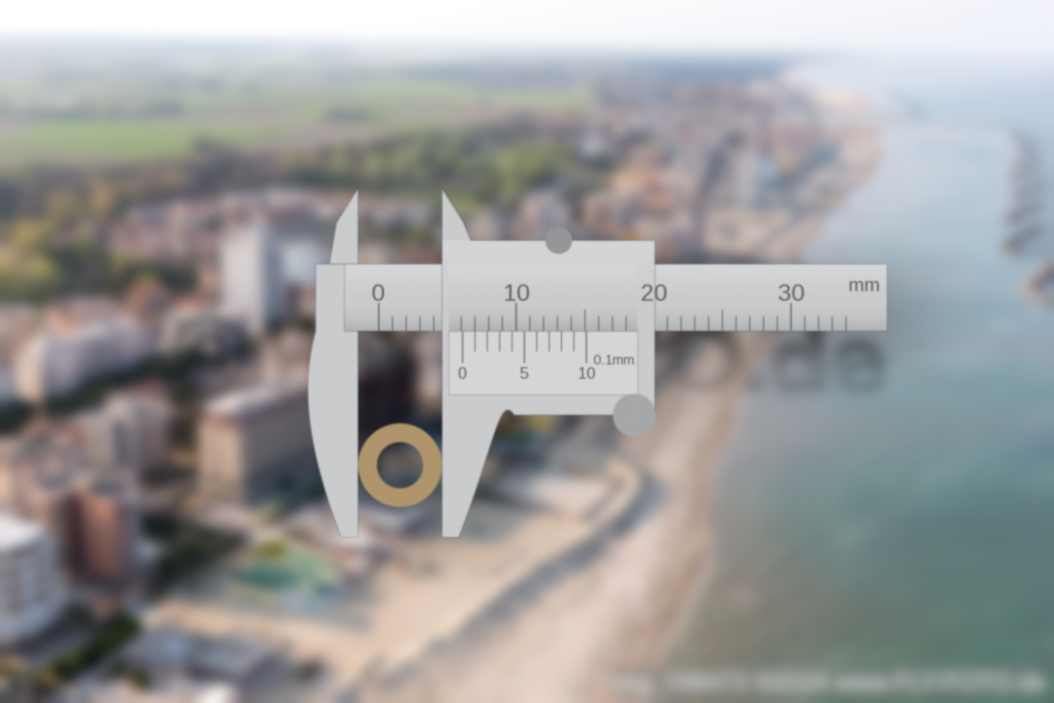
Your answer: 6.1 mm
